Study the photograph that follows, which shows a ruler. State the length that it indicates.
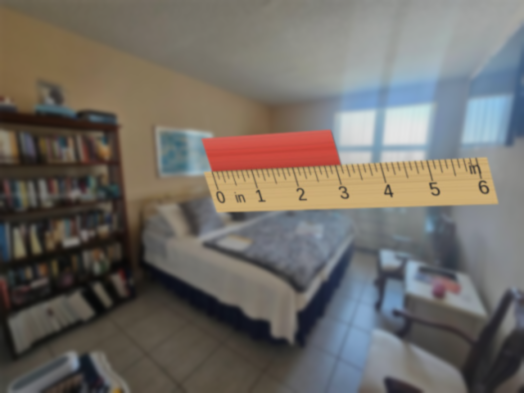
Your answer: 3.125 in
